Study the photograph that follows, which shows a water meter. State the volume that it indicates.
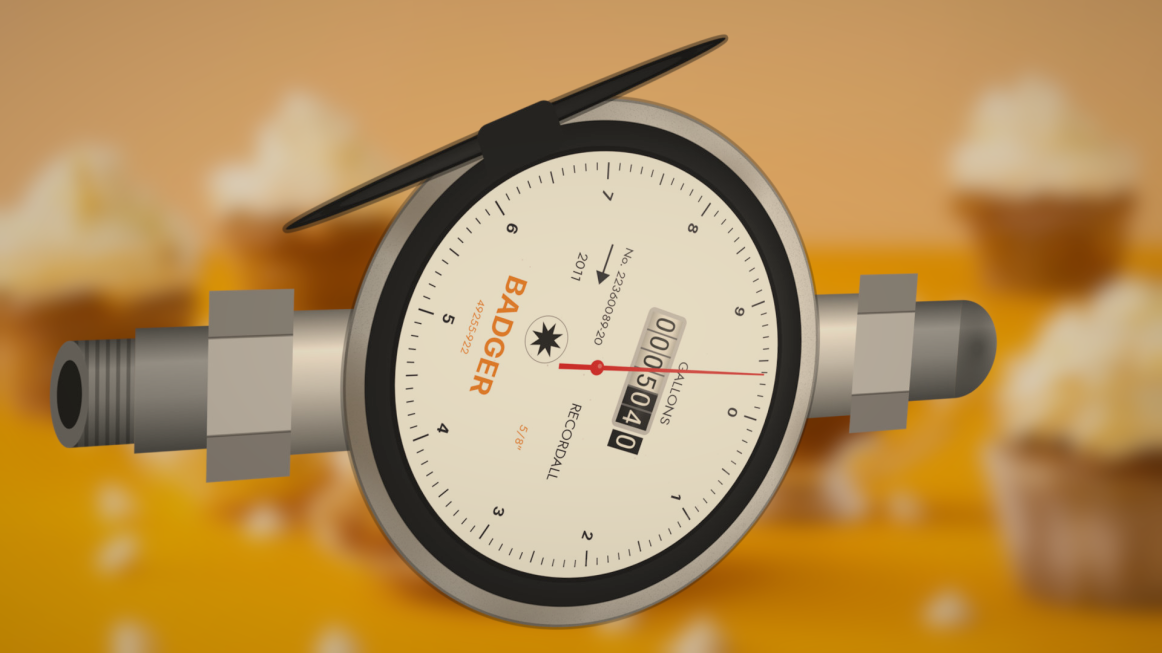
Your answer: 5039.6 gal
